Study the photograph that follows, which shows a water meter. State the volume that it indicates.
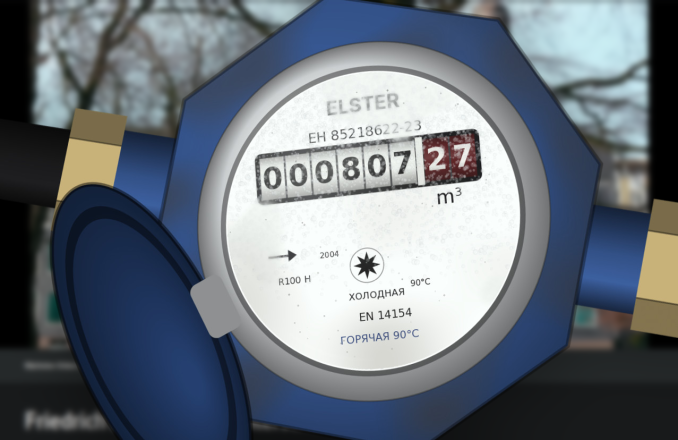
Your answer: 807.27 m³
